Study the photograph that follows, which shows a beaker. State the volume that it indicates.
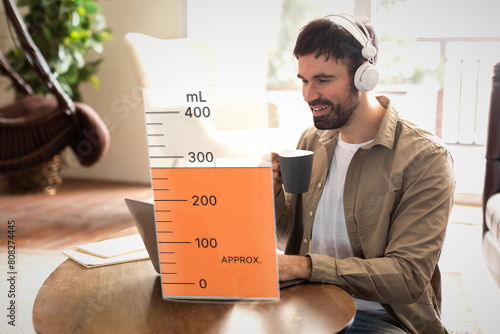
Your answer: 275 mL
